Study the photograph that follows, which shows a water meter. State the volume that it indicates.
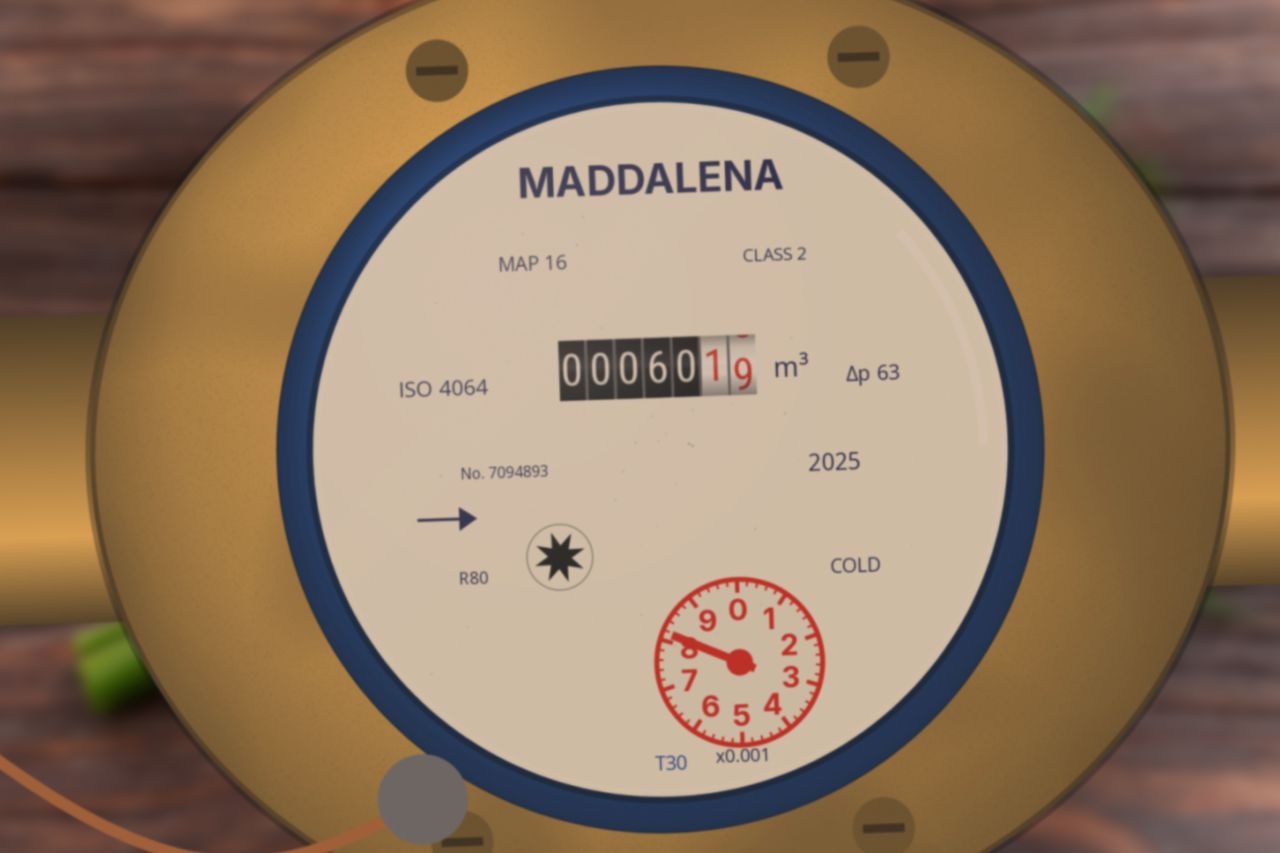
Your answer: 60.188 m³
